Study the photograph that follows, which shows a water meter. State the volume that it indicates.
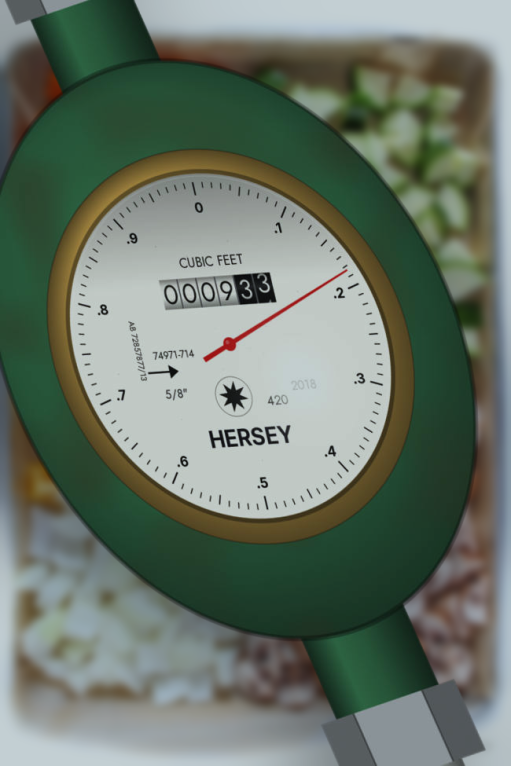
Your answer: 933.18 ft³
